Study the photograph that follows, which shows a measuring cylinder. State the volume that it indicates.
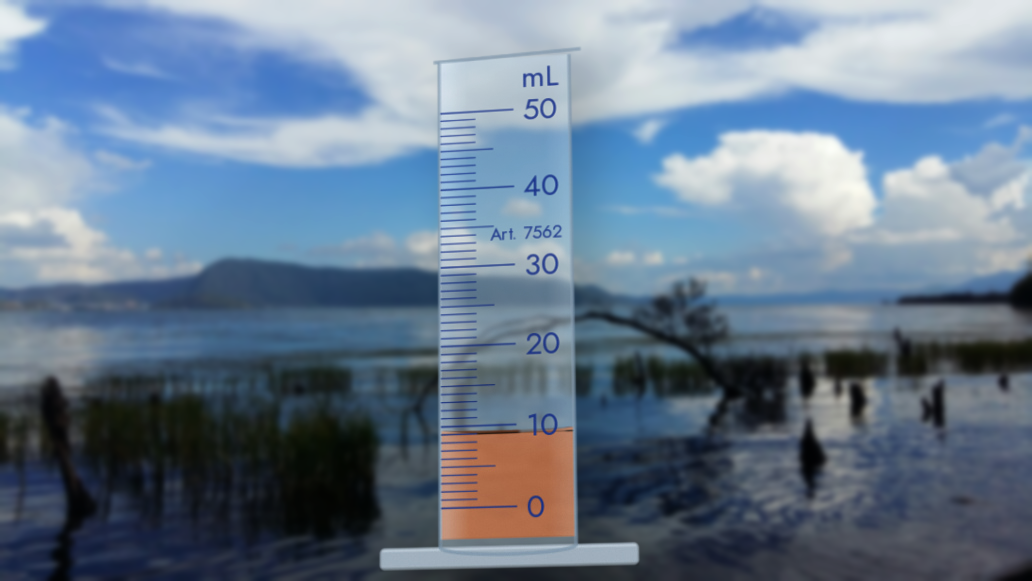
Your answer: 9 mL
